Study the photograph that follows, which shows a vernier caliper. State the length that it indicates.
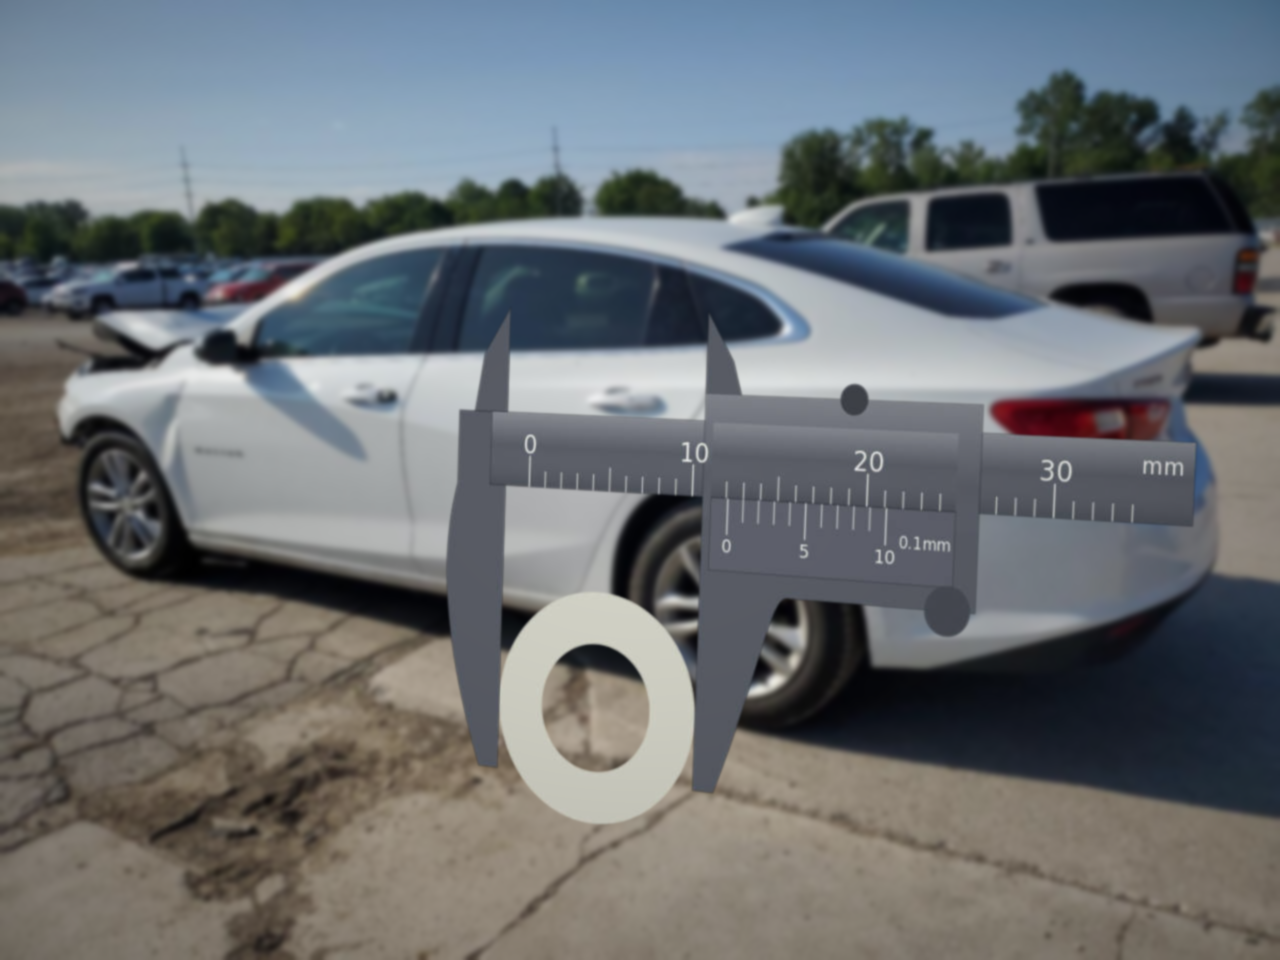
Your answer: 12.1 mm
